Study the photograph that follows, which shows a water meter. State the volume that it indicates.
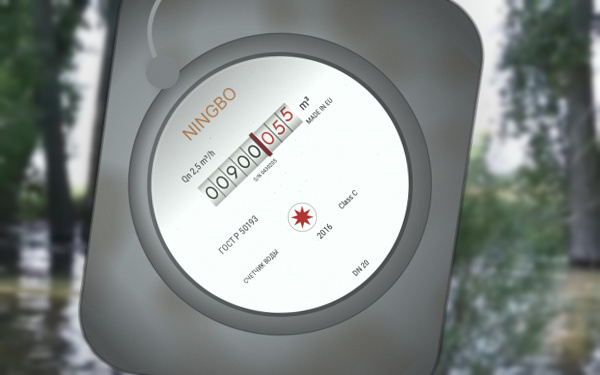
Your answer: 900.055 m³
